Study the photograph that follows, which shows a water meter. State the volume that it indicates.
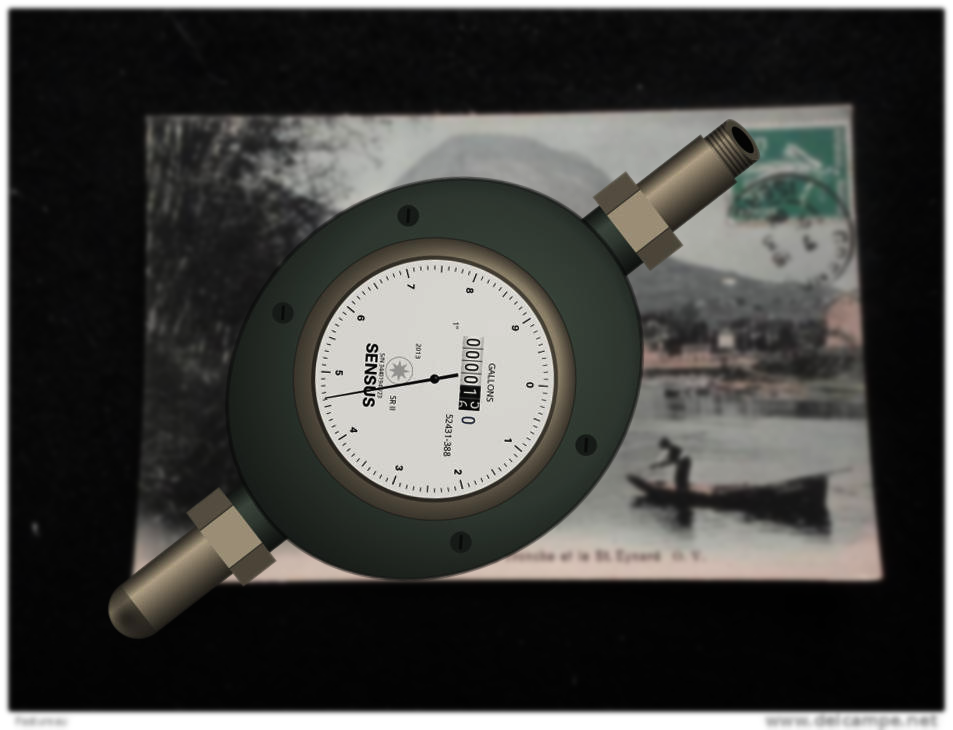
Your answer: 154.6 gal
